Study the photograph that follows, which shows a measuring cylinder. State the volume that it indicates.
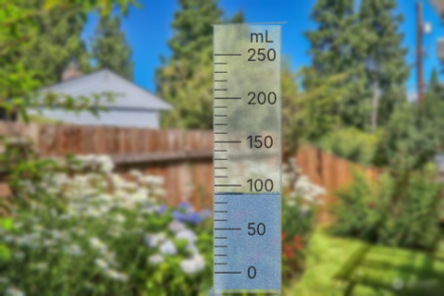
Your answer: 90 mL
